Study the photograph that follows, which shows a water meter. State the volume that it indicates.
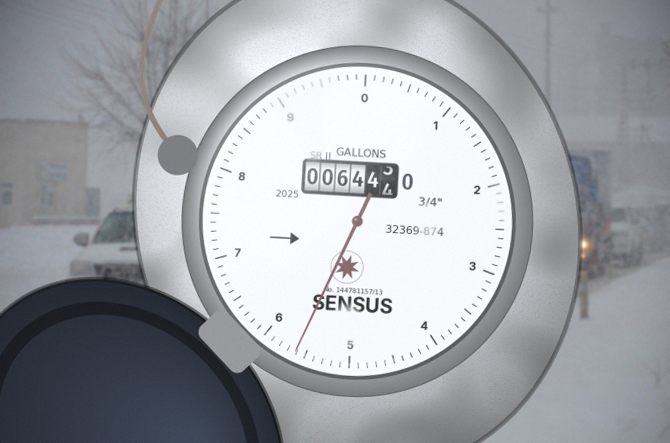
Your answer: 64435.6 gal
